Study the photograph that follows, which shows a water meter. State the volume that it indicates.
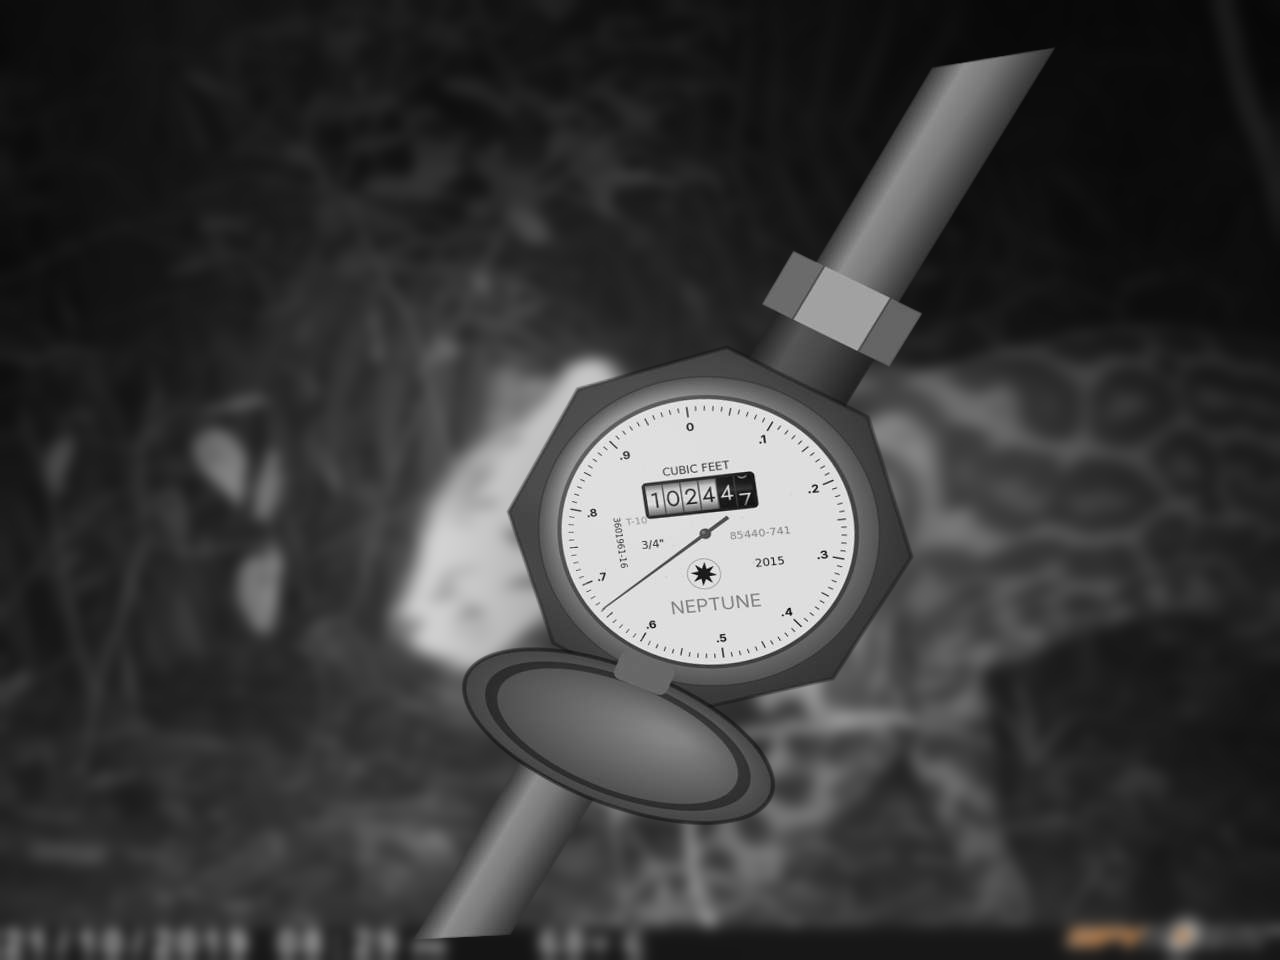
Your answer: 102446.66 ft³
